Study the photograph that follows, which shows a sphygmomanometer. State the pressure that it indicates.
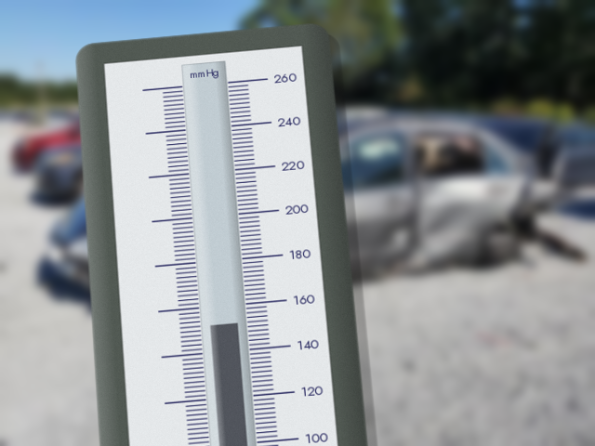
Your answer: 152 mmHg
